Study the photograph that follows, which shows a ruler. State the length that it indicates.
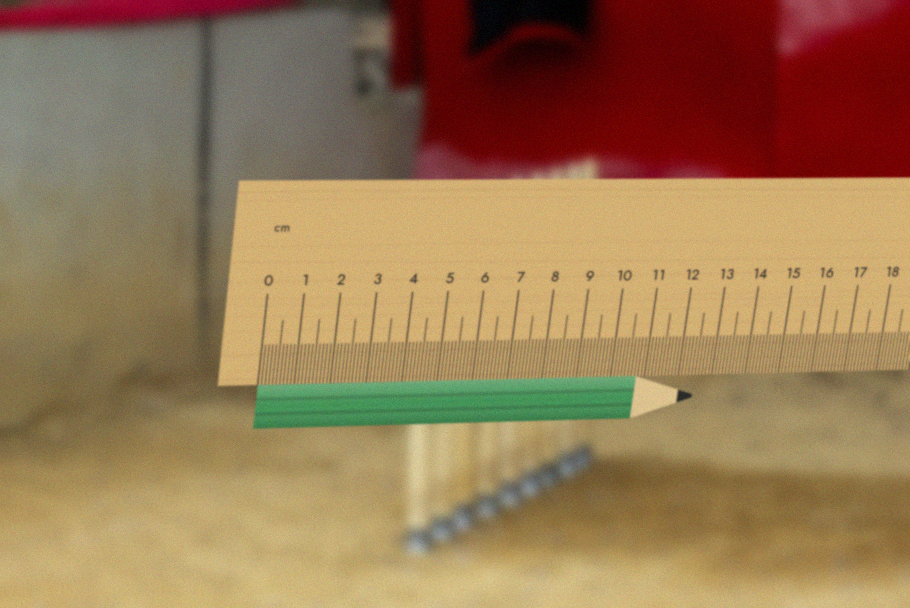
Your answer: 12.5 cm
